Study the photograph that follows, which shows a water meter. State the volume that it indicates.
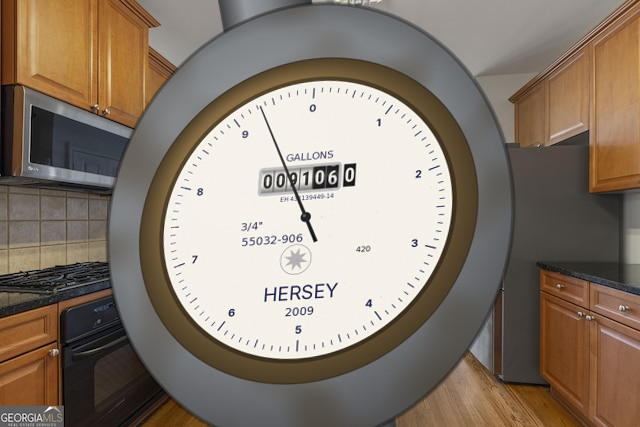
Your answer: 91059.3 gal
